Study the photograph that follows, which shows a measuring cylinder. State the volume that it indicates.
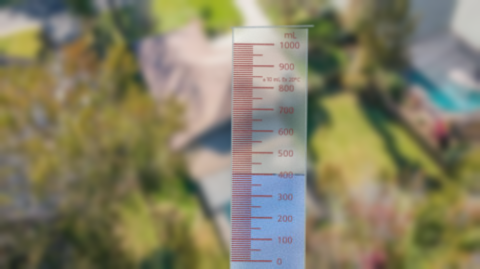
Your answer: 400 mL
